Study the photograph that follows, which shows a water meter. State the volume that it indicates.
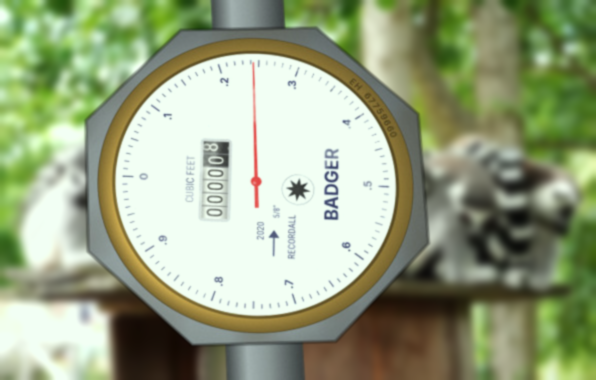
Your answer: 8.24 ft³
